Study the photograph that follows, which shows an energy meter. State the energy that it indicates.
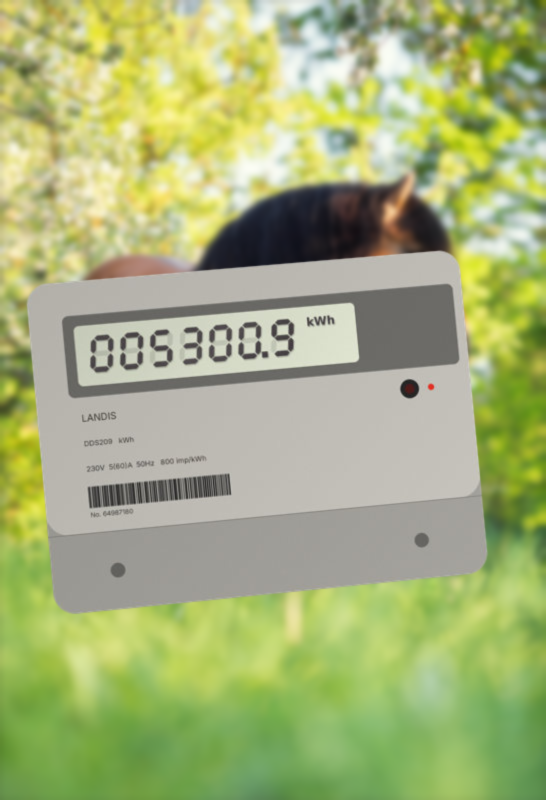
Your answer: 5300.9 kWh
